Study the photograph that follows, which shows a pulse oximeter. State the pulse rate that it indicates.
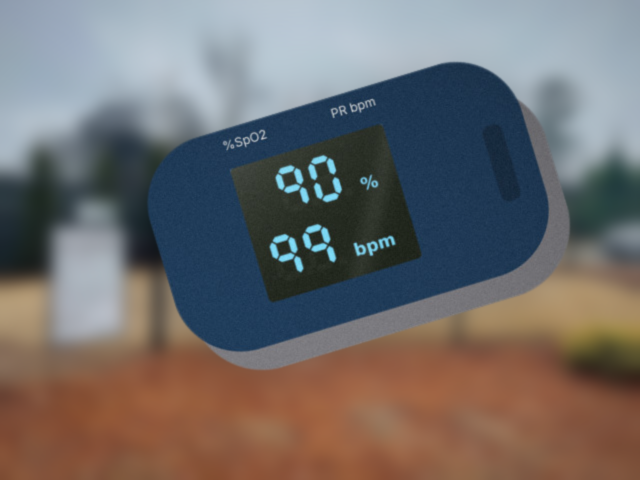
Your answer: 99 bpm
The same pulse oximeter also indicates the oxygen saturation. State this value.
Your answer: 90 %
